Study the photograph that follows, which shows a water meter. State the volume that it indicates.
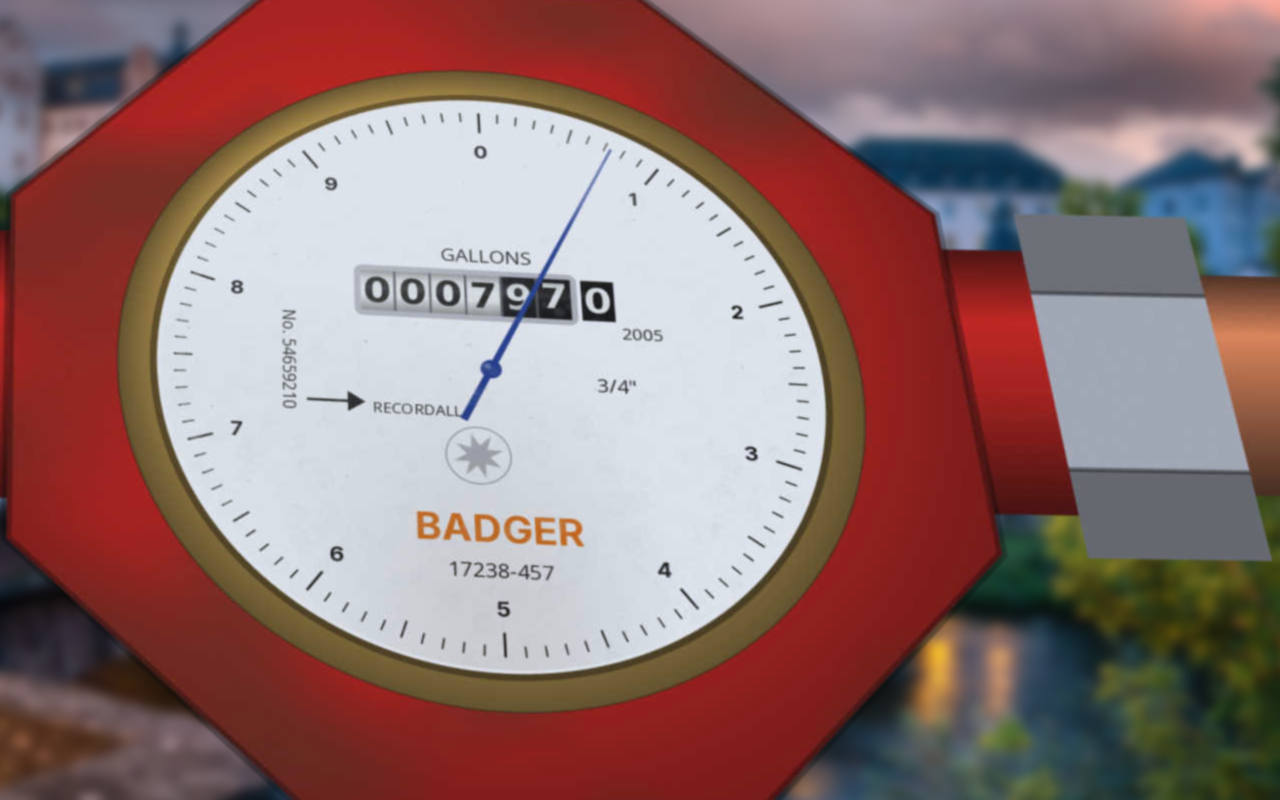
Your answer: 7970.7 gal
